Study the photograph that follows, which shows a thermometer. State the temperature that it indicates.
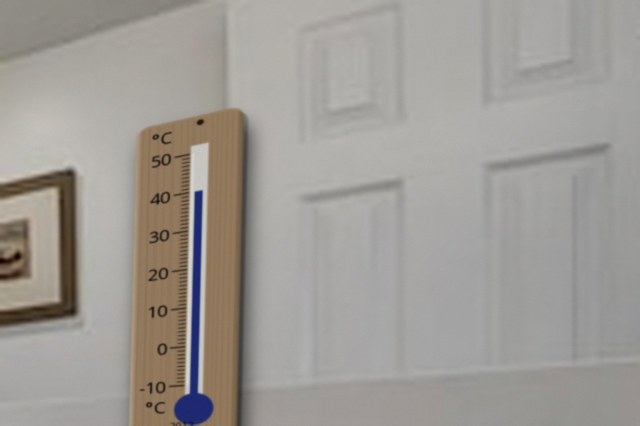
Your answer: 40 °C
